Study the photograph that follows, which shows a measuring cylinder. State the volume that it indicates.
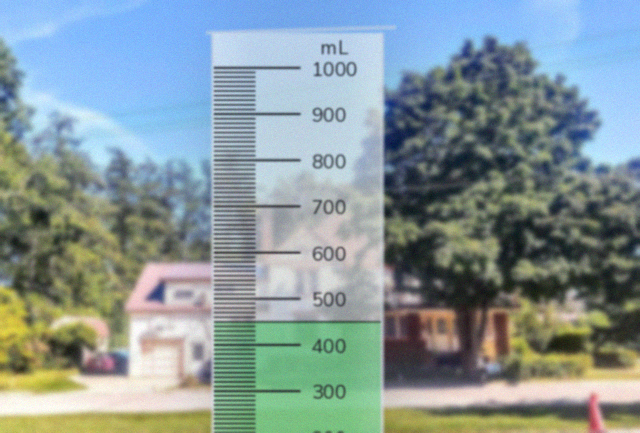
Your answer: 450 mL
